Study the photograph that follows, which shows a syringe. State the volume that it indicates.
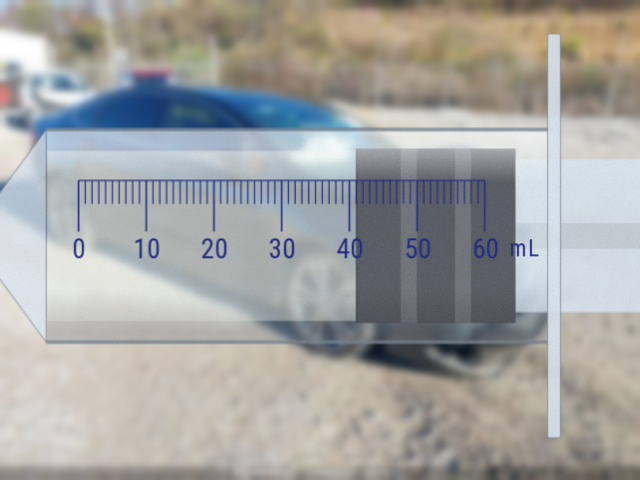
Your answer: 41 mL
